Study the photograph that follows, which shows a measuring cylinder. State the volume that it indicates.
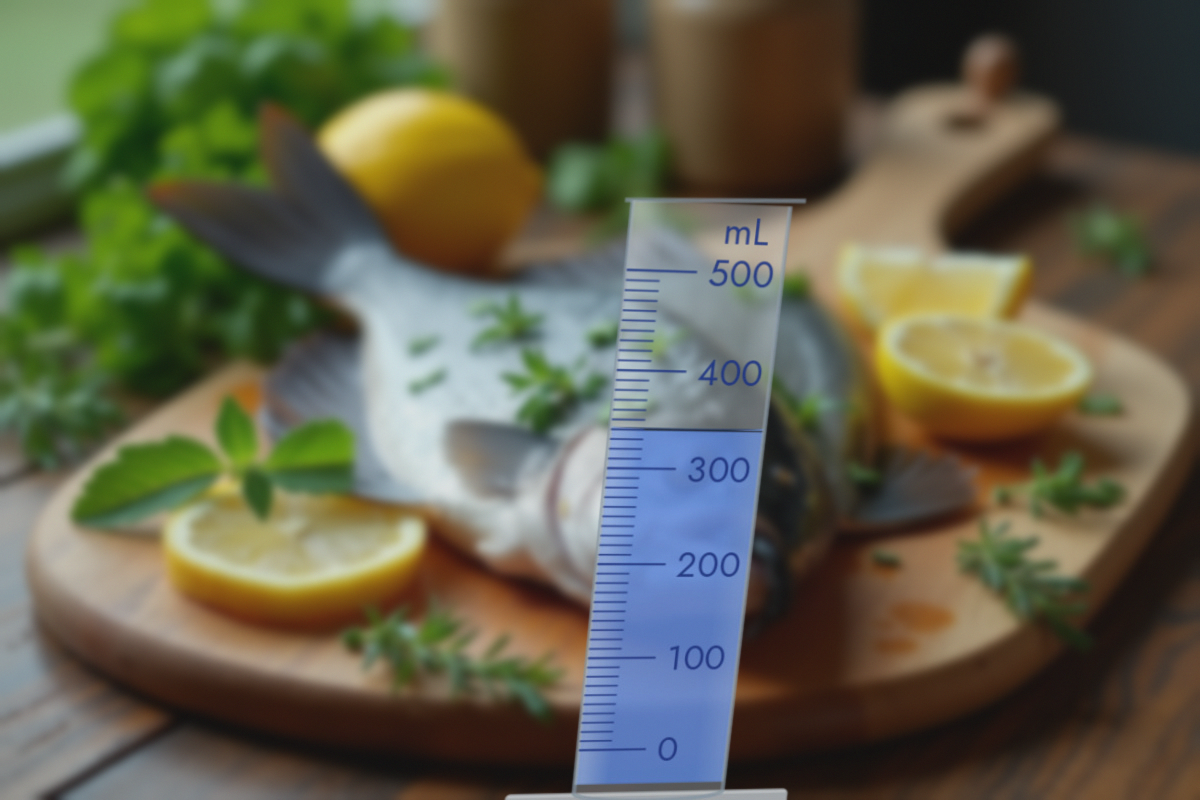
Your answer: 340 mL
